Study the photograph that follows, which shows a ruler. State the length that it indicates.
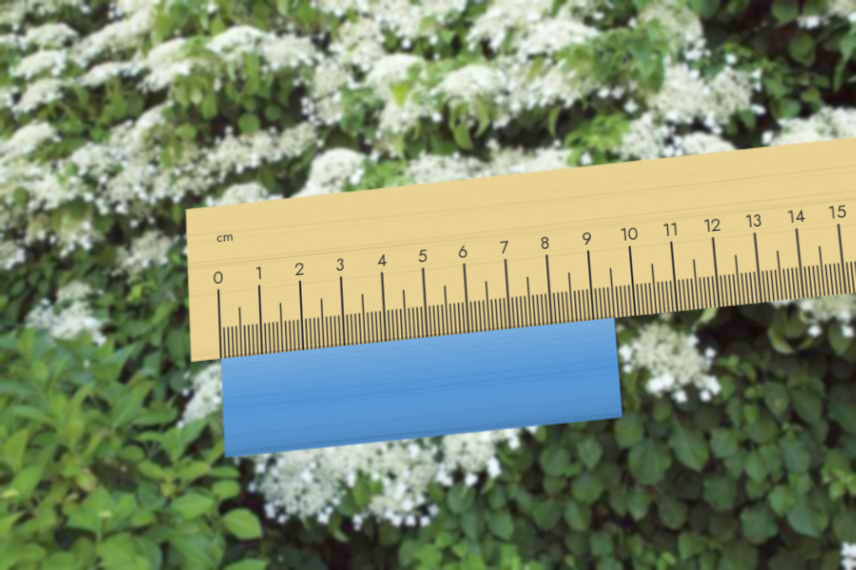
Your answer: 9.5 cm
